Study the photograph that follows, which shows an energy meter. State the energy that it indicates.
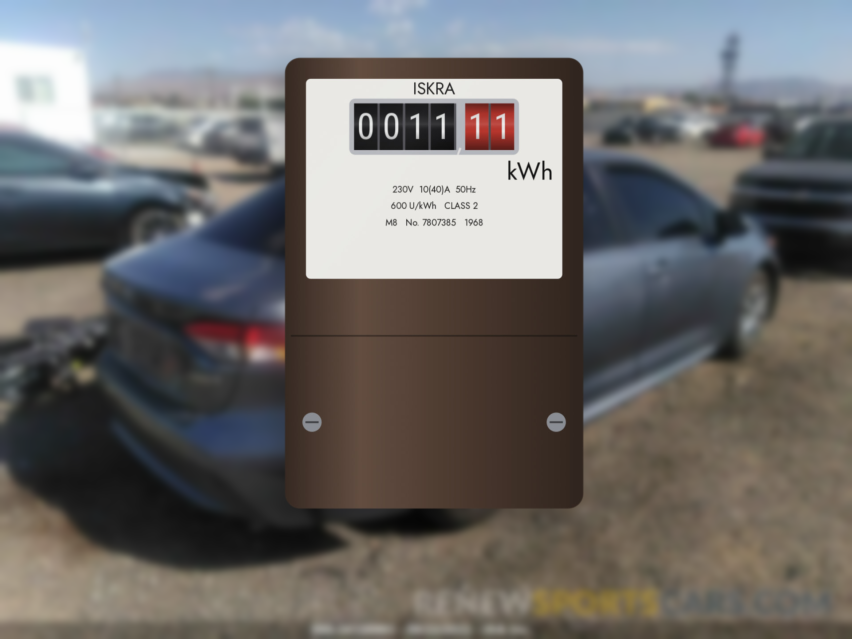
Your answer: 11.11 kWh
